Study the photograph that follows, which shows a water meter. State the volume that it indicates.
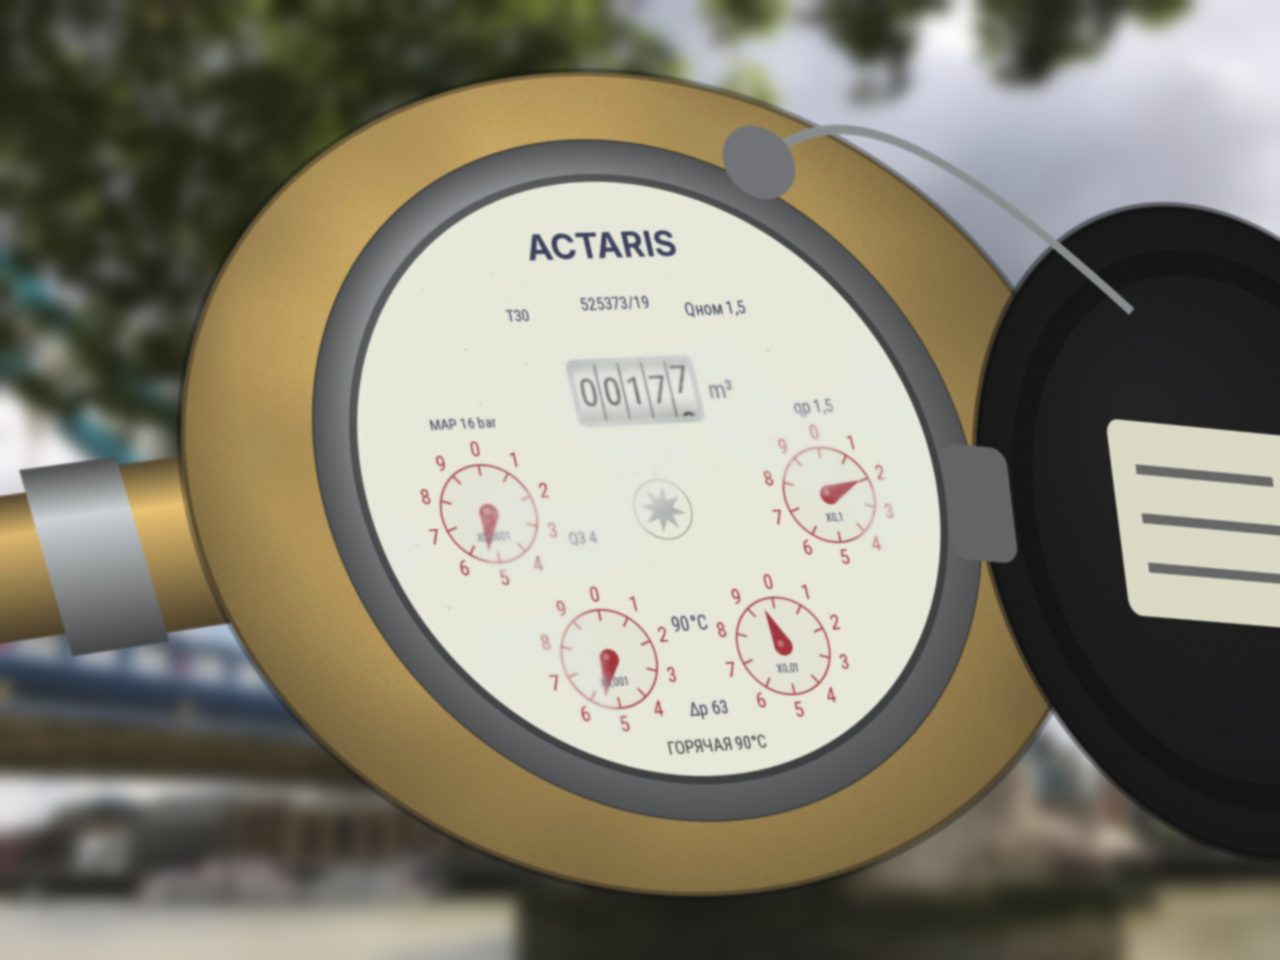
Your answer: 177.1955 m³
